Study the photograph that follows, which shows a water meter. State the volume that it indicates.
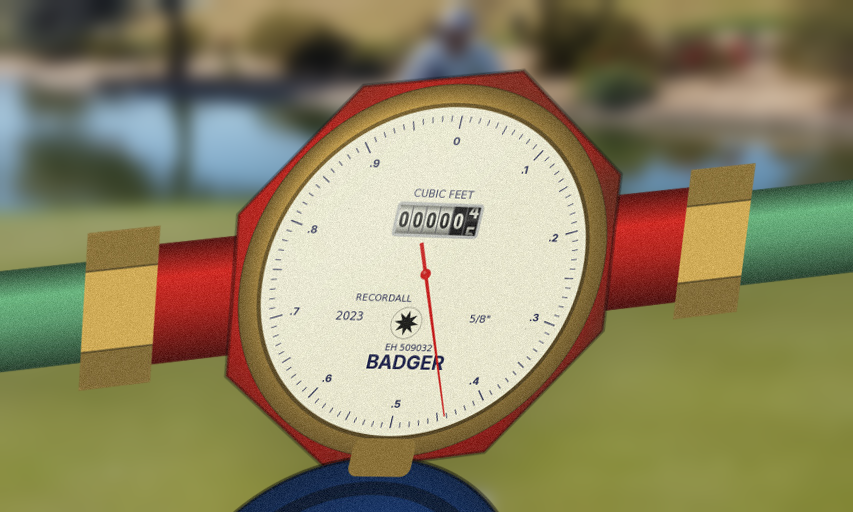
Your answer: 4.44 ft³
